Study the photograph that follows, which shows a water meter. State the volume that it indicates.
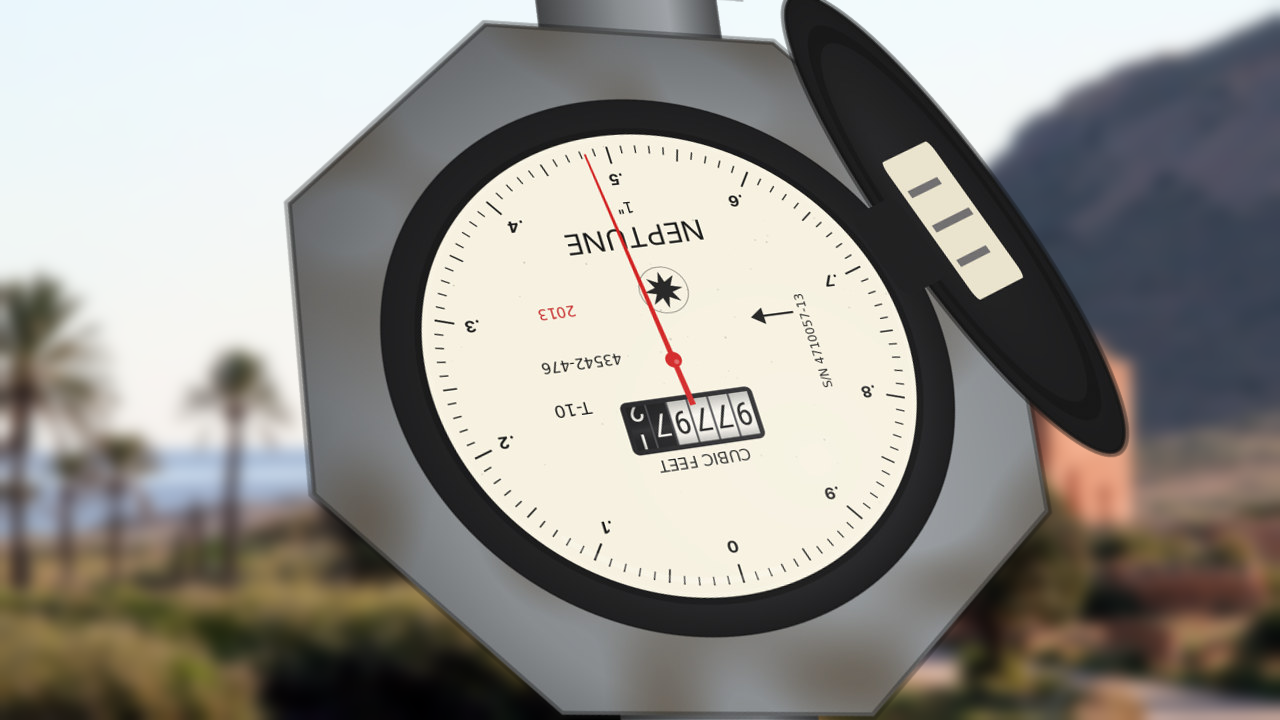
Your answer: 977971.48 ft³
